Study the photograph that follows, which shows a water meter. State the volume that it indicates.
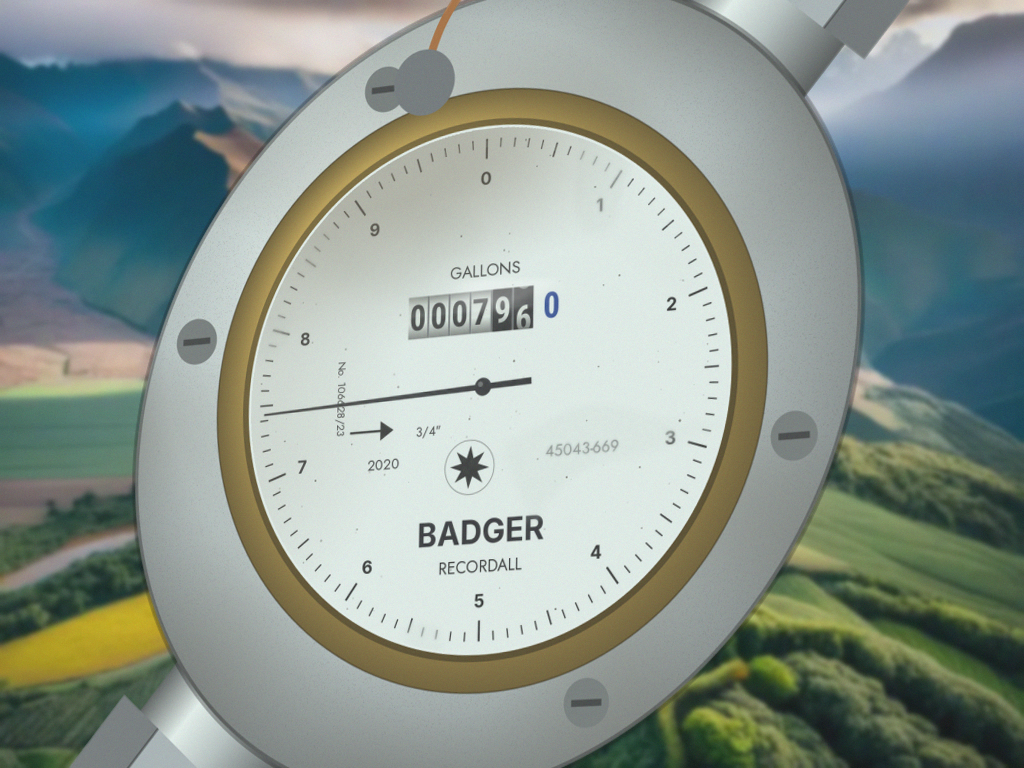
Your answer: 7957.4 gal
